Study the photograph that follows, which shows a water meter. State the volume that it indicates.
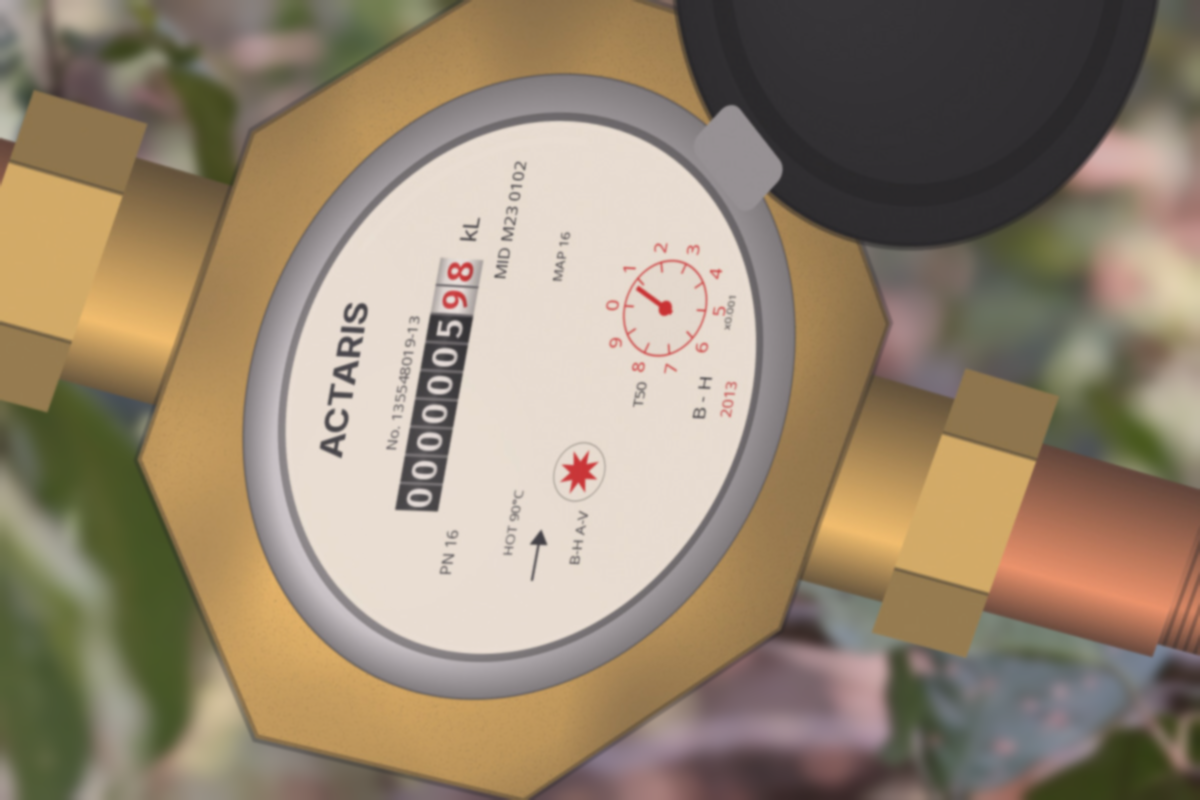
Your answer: 5.980 kL
